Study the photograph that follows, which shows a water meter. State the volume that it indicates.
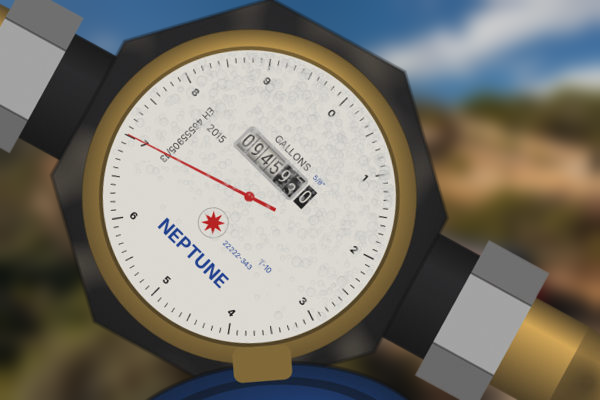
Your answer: 945927.0 gal
